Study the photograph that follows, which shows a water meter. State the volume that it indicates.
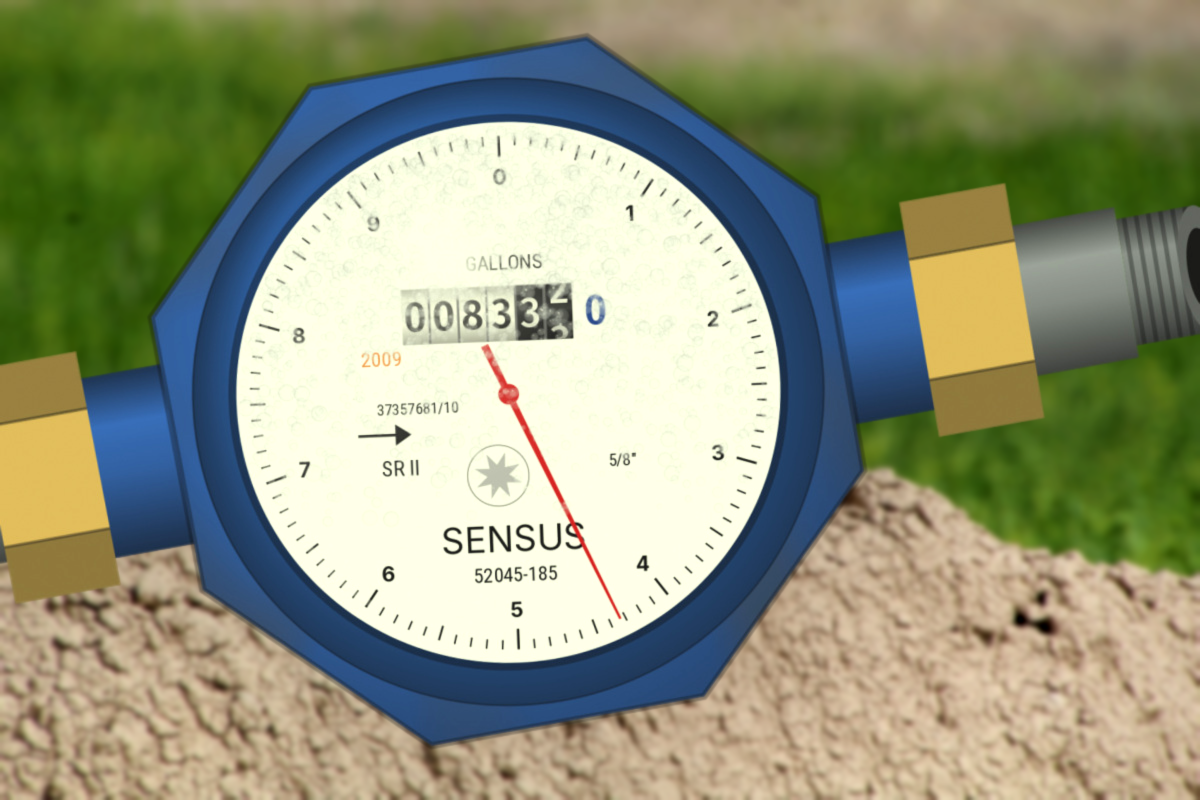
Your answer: 83324.3 gal
